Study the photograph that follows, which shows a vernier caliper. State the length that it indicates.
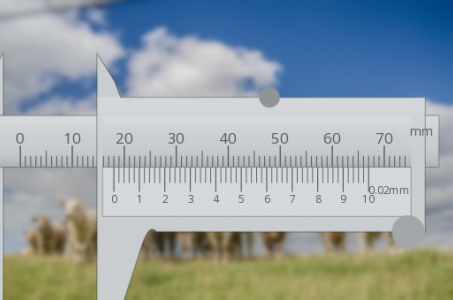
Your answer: 18.0 mm
